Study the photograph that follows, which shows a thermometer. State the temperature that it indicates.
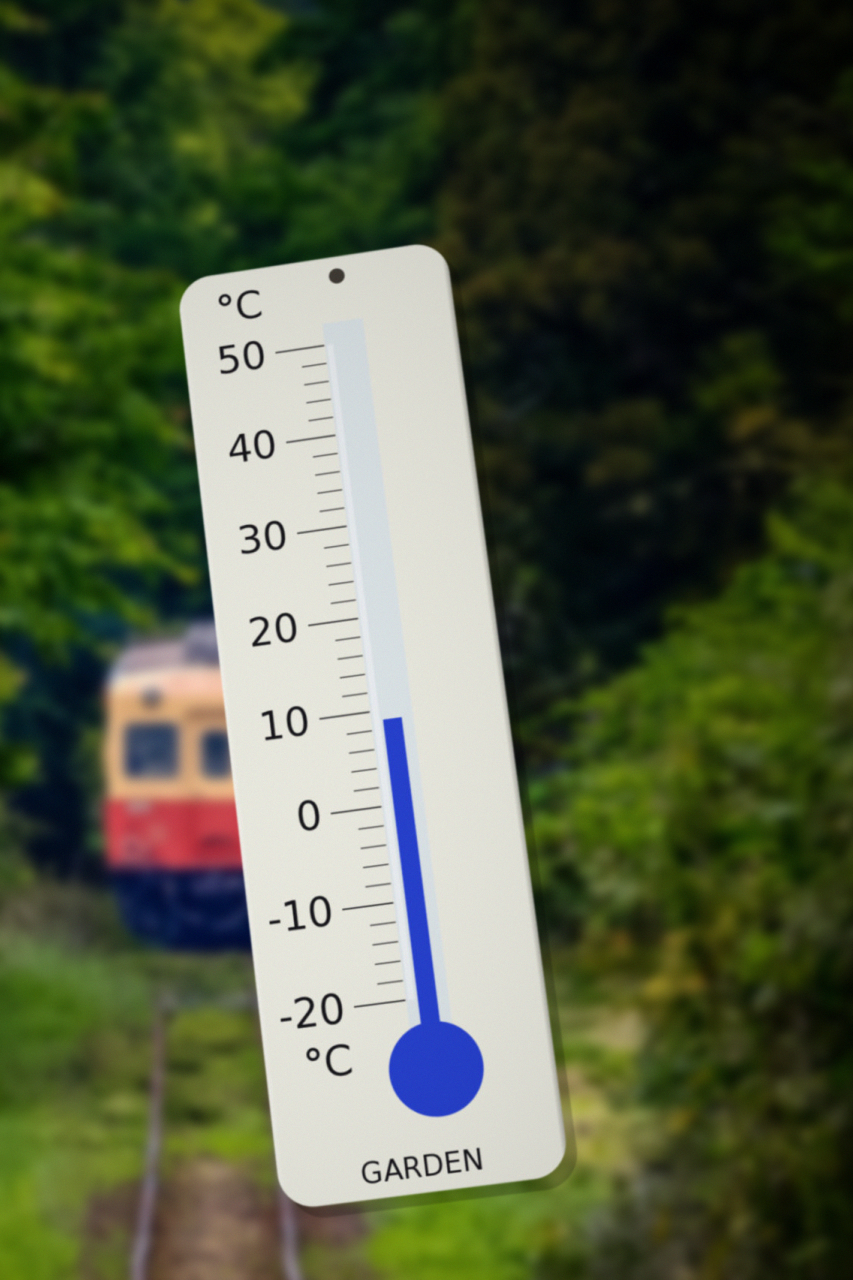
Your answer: 9 °C
